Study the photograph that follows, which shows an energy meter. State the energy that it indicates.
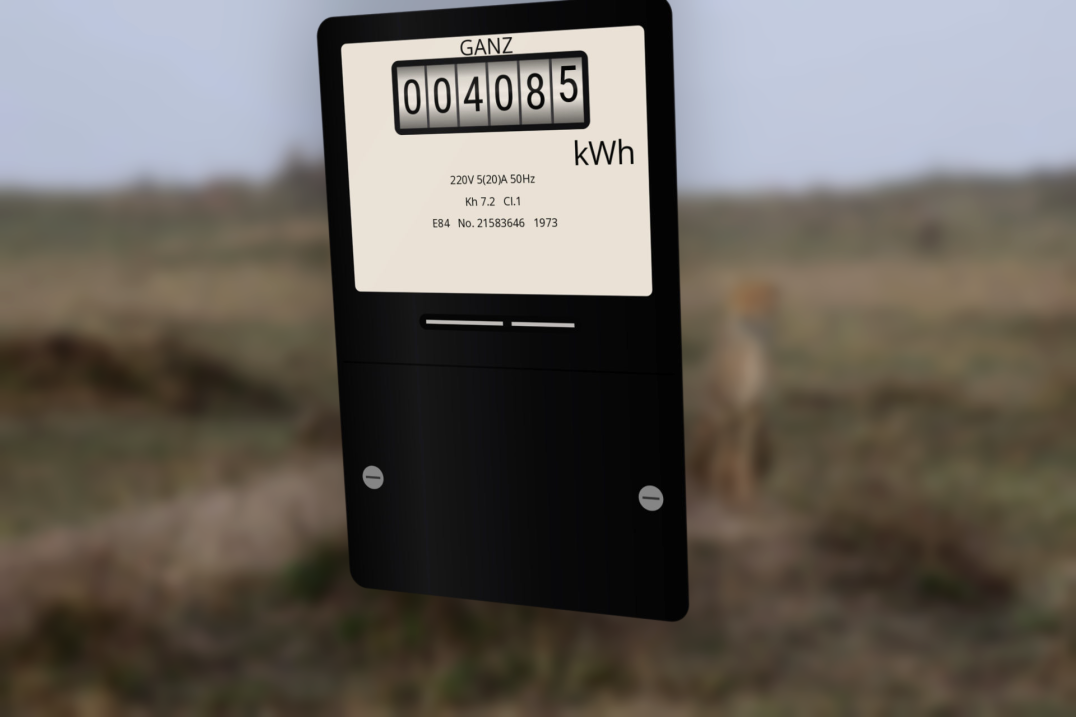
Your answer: 4085 kWh
